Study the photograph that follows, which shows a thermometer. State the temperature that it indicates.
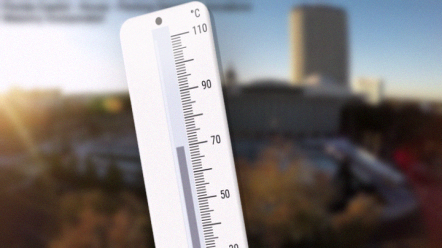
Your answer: 70 °C
